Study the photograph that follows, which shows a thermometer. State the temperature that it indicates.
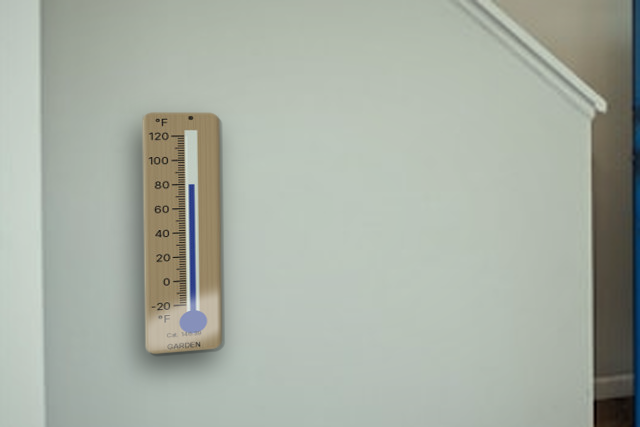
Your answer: 80 °F
